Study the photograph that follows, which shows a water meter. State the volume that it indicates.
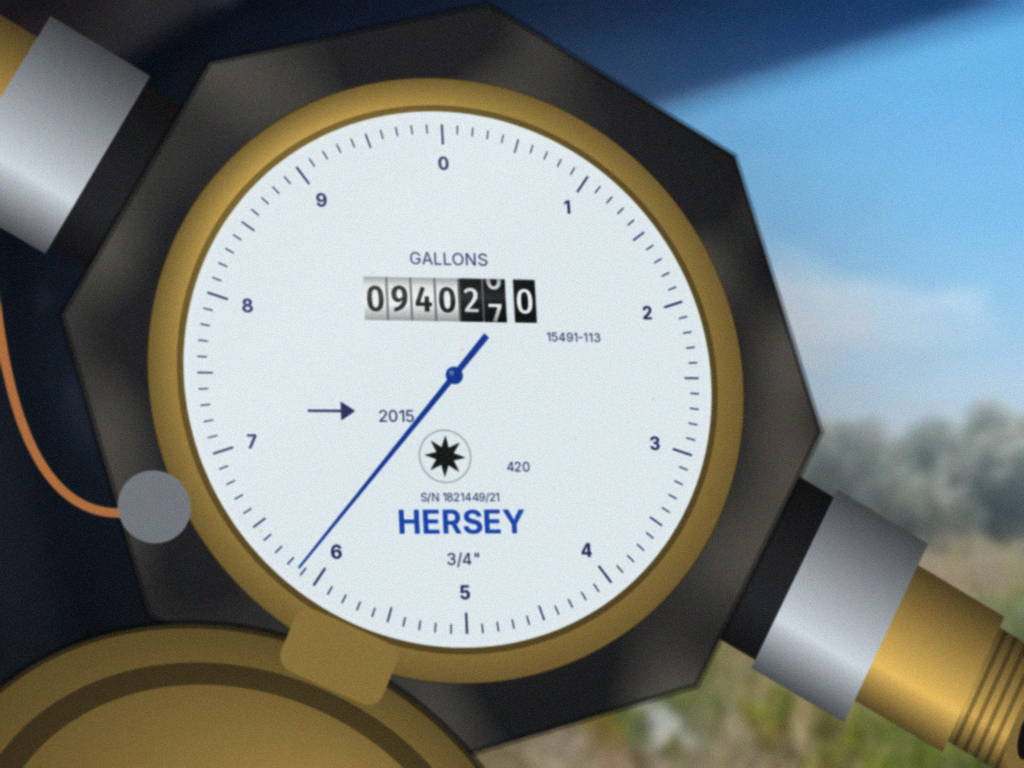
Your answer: 940266.1 gal
